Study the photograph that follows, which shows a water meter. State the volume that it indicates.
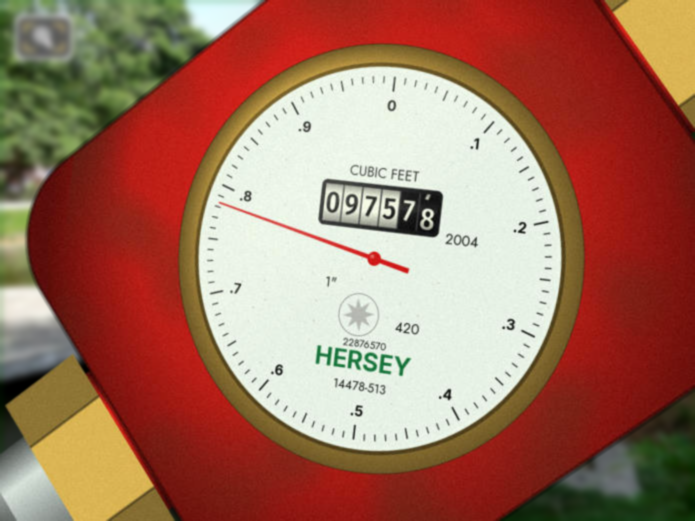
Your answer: 97577.78 ft³
